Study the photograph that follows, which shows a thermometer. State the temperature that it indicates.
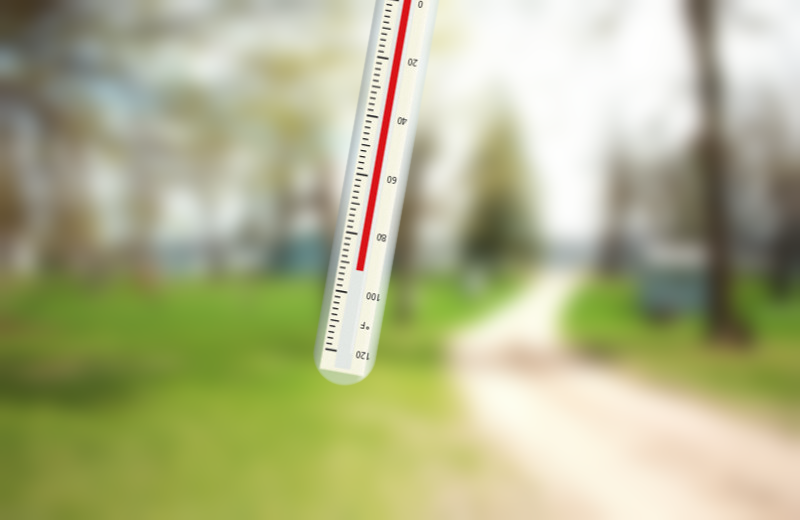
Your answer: 92 °F
